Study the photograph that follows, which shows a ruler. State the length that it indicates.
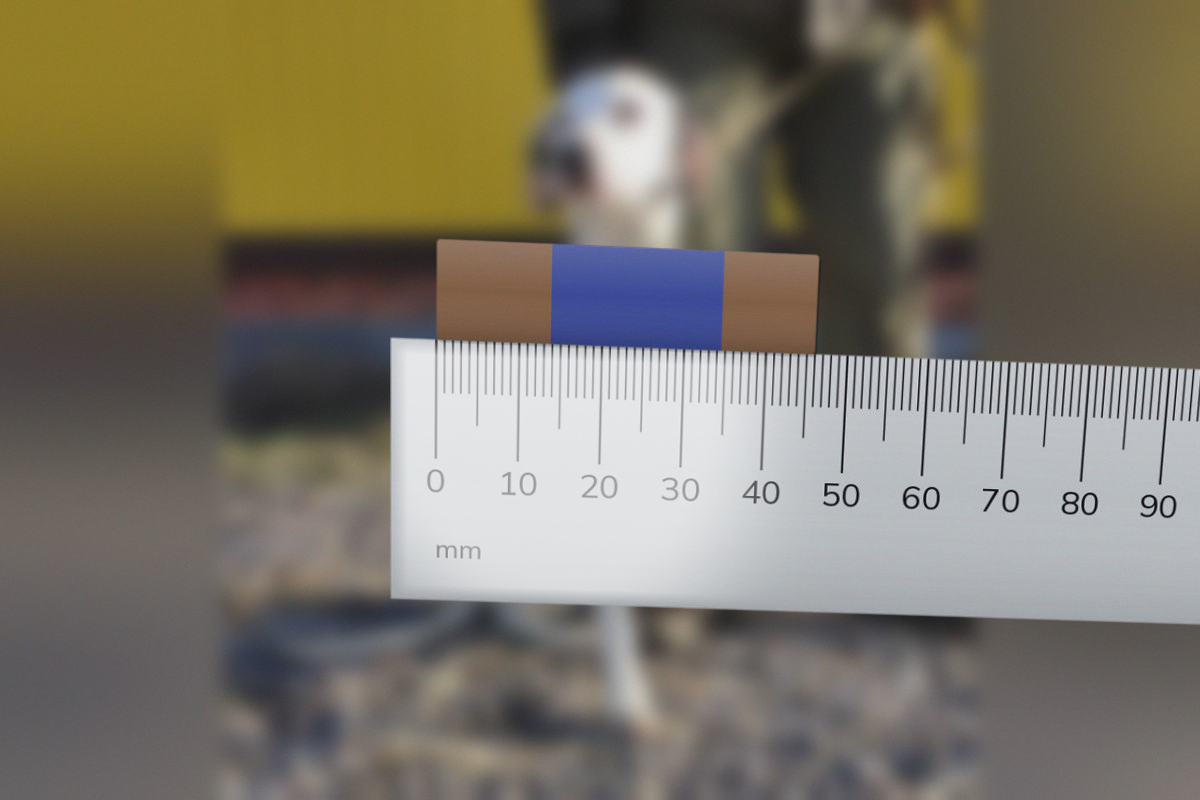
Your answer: 46 mm
